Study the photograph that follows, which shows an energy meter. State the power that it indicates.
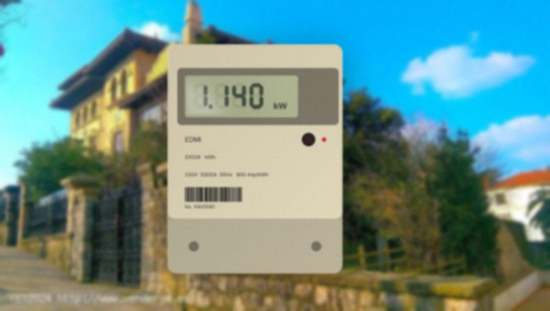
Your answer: 1.140 kW
